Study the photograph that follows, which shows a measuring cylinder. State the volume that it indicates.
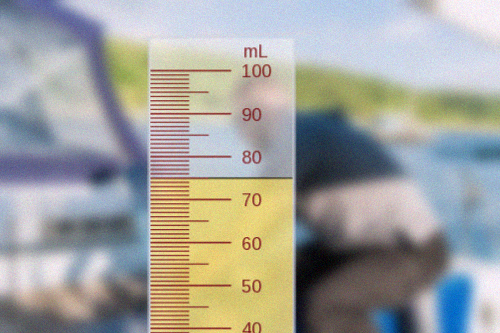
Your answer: 75 mL
